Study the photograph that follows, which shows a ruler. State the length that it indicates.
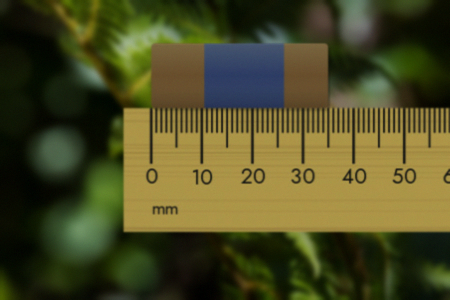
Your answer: 35 mm
